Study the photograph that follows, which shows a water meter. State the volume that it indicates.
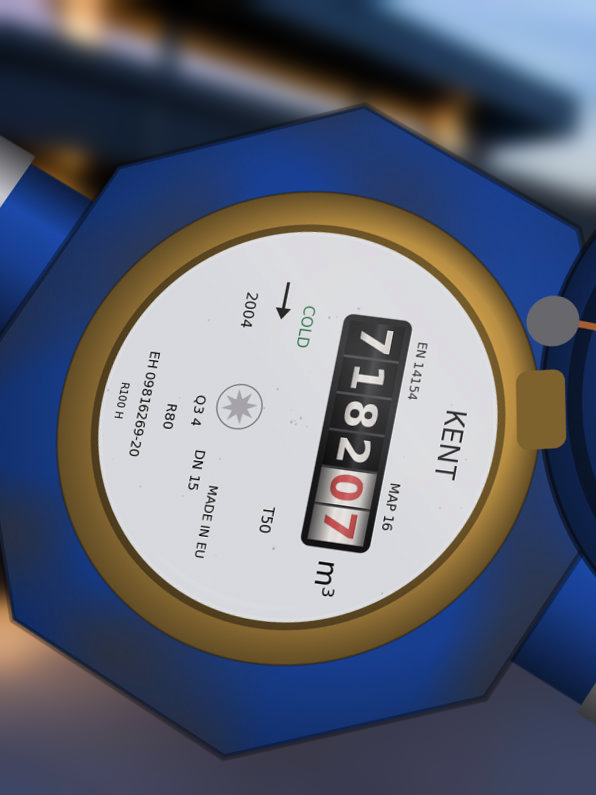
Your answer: 7182.07 m³
